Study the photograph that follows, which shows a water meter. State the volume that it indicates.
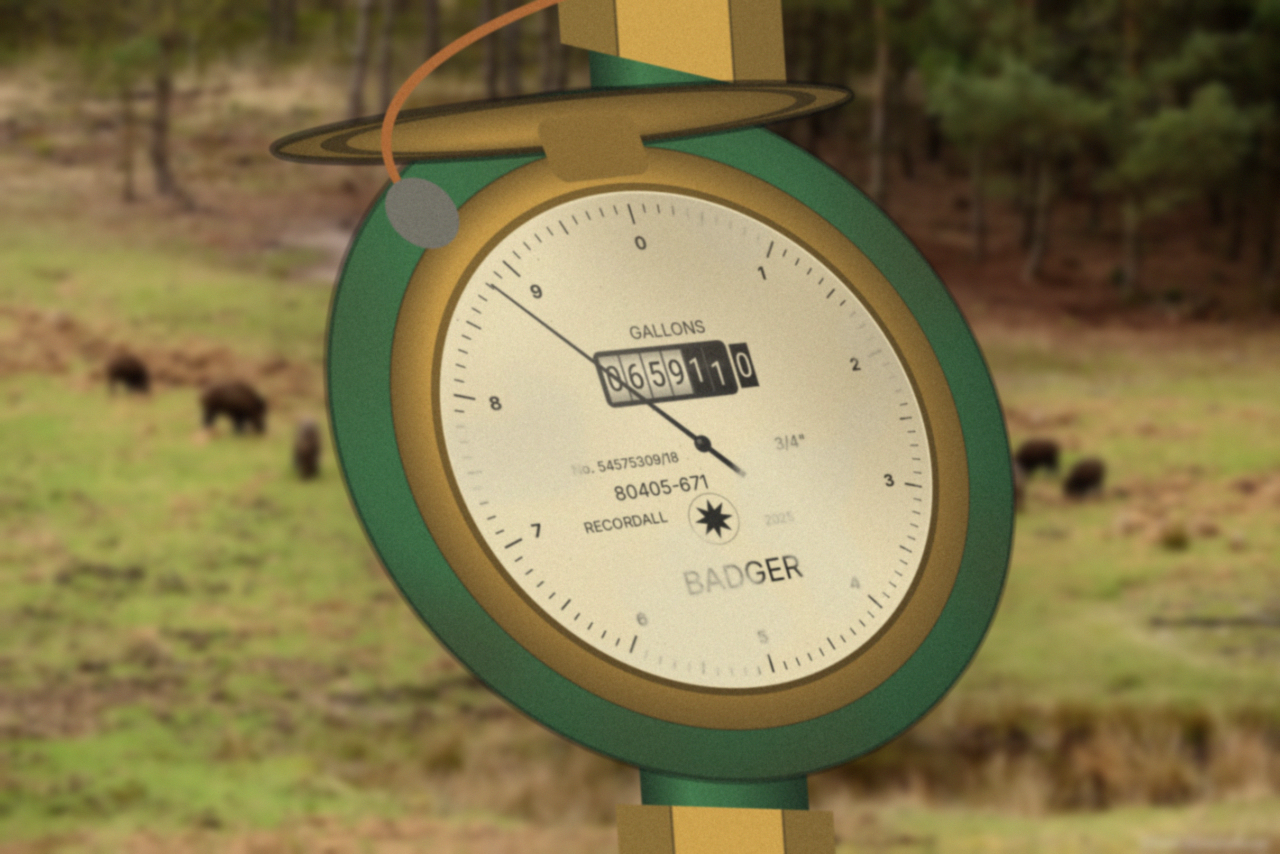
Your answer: 659108.8 gal
